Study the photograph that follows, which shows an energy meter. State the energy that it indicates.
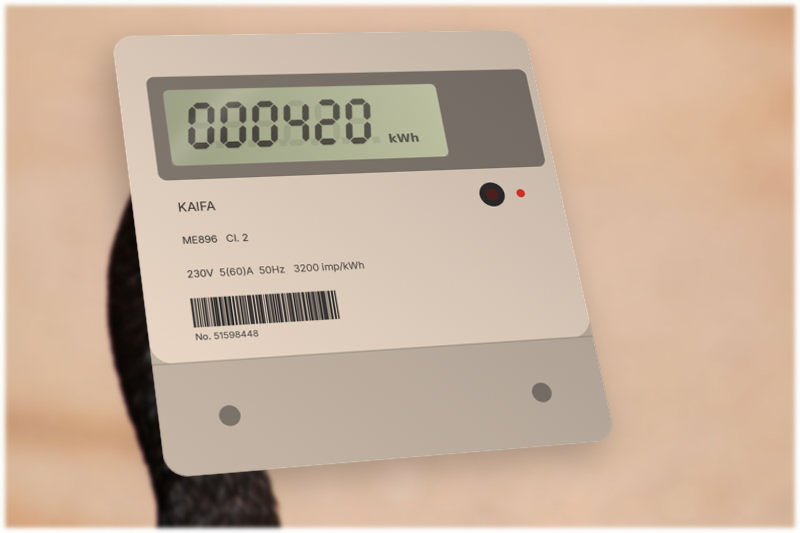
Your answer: 420 kWh
